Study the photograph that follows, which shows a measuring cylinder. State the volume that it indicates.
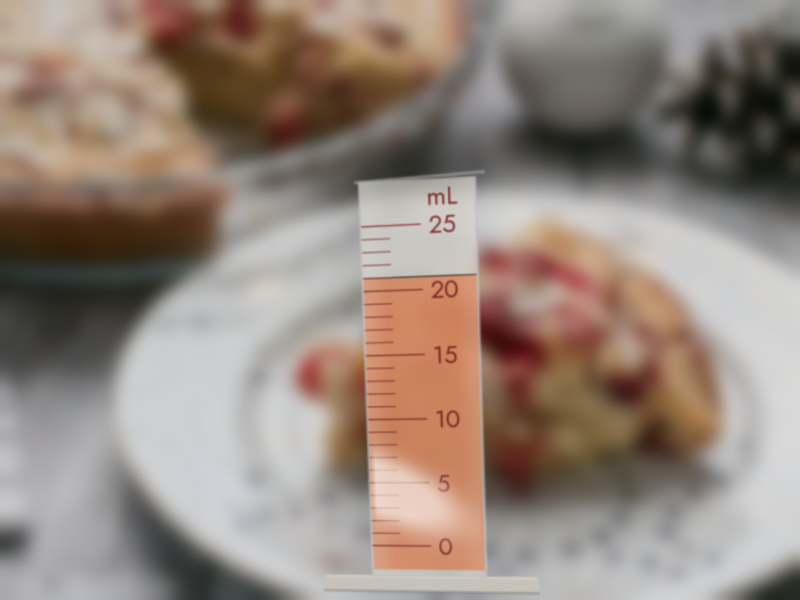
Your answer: 21 mL
